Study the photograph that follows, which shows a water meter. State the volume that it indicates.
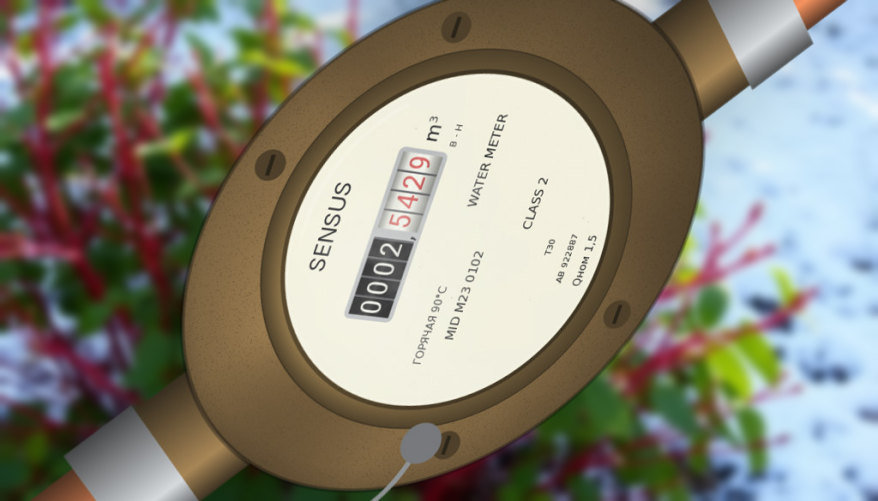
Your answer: 2.5429 m³
